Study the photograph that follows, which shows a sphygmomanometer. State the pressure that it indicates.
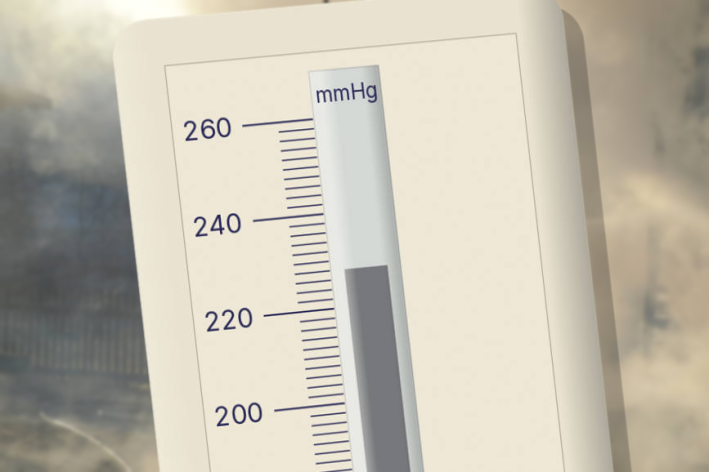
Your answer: 228 mmHg
